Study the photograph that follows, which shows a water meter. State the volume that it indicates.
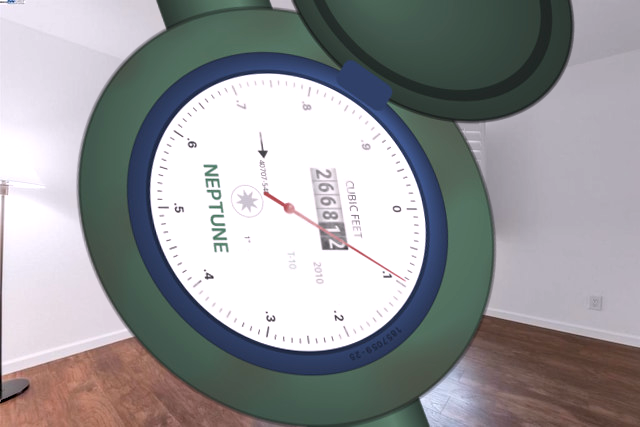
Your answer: 266812.09 ft³
